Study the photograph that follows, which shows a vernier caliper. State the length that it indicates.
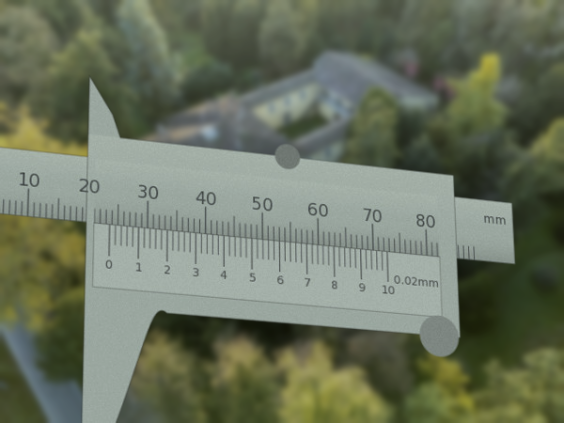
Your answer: 23.6 mm
